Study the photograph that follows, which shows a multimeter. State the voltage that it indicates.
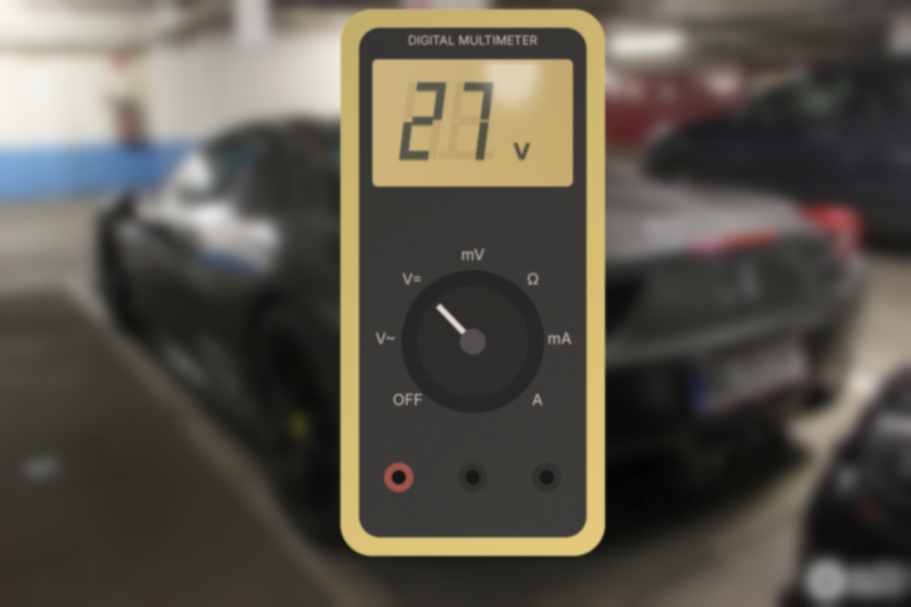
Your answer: 27 V
